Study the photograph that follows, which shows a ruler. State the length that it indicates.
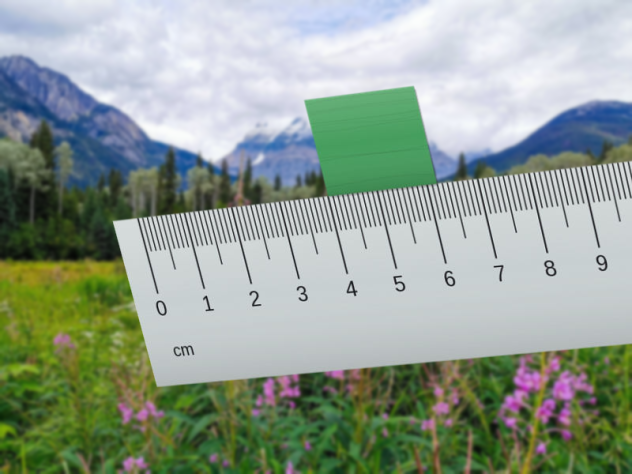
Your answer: 2.2 cm
